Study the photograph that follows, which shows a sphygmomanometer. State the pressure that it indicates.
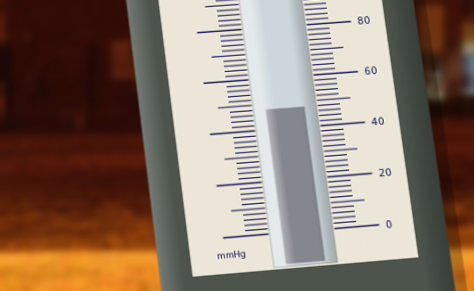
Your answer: 48 mmHg
